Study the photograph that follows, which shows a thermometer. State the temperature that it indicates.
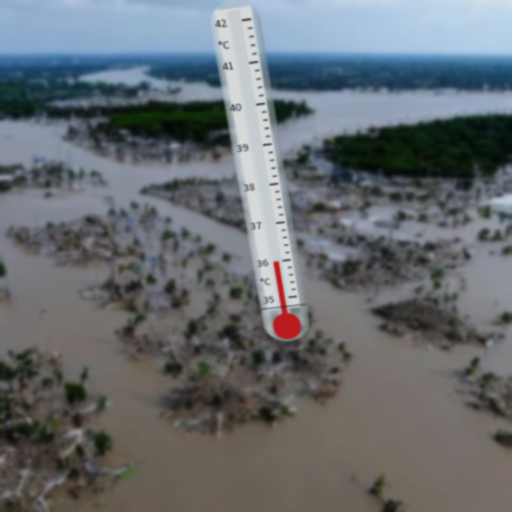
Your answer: 36 °C
